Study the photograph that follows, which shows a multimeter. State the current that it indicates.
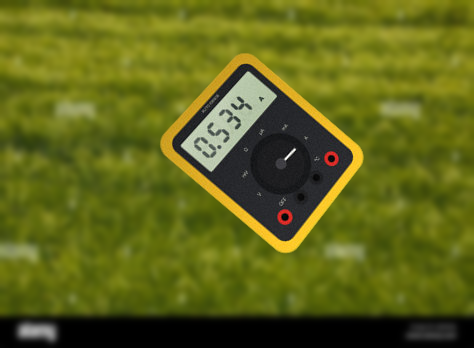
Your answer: 0.534 A
